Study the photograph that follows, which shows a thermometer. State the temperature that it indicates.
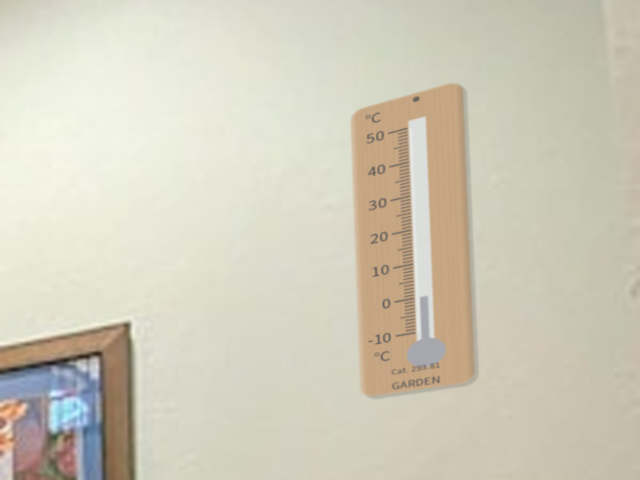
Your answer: 0 °C
